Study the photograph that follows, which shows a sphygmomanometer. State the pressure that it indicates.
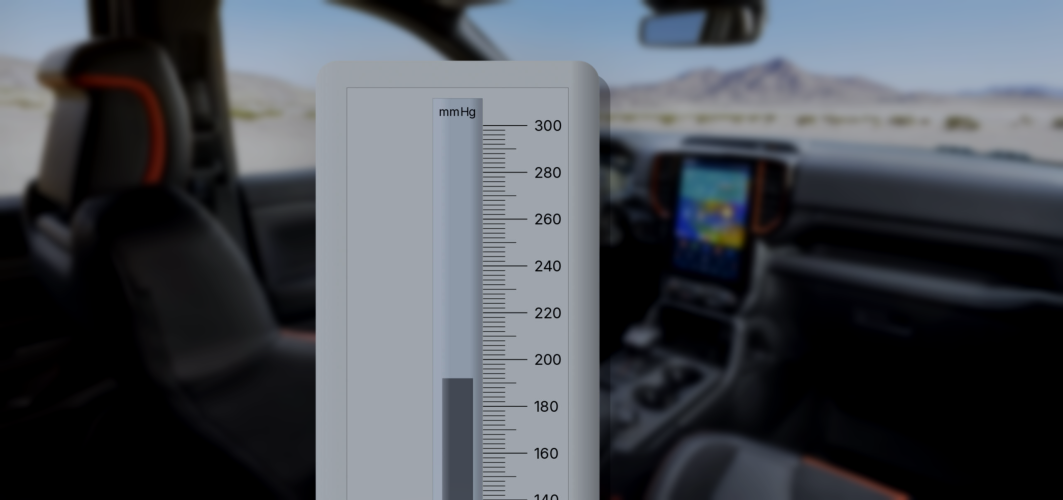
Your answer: 192 mmHg
